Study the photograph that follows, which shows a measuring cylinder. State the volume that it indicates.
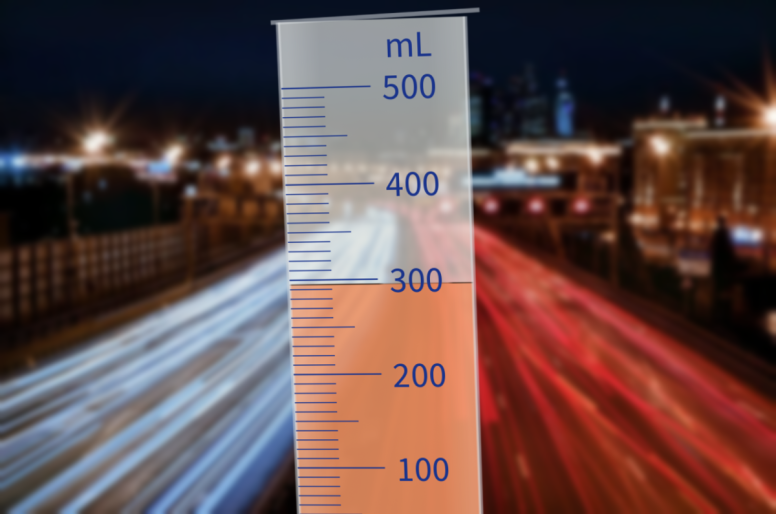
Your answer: 295 mL
